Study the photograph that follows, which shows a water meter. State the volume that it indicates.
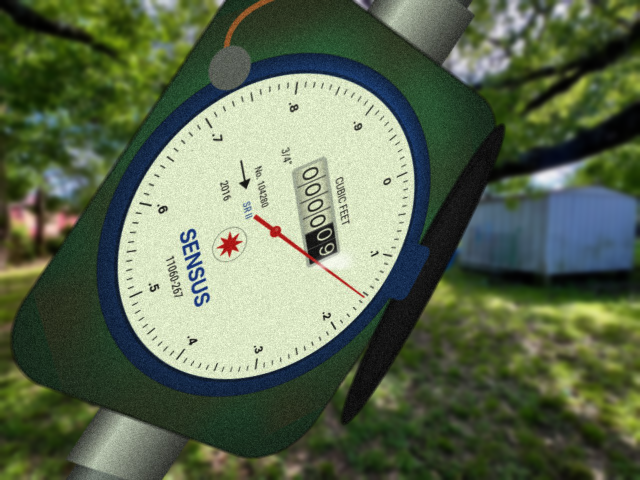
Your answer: 9.15 ft³
